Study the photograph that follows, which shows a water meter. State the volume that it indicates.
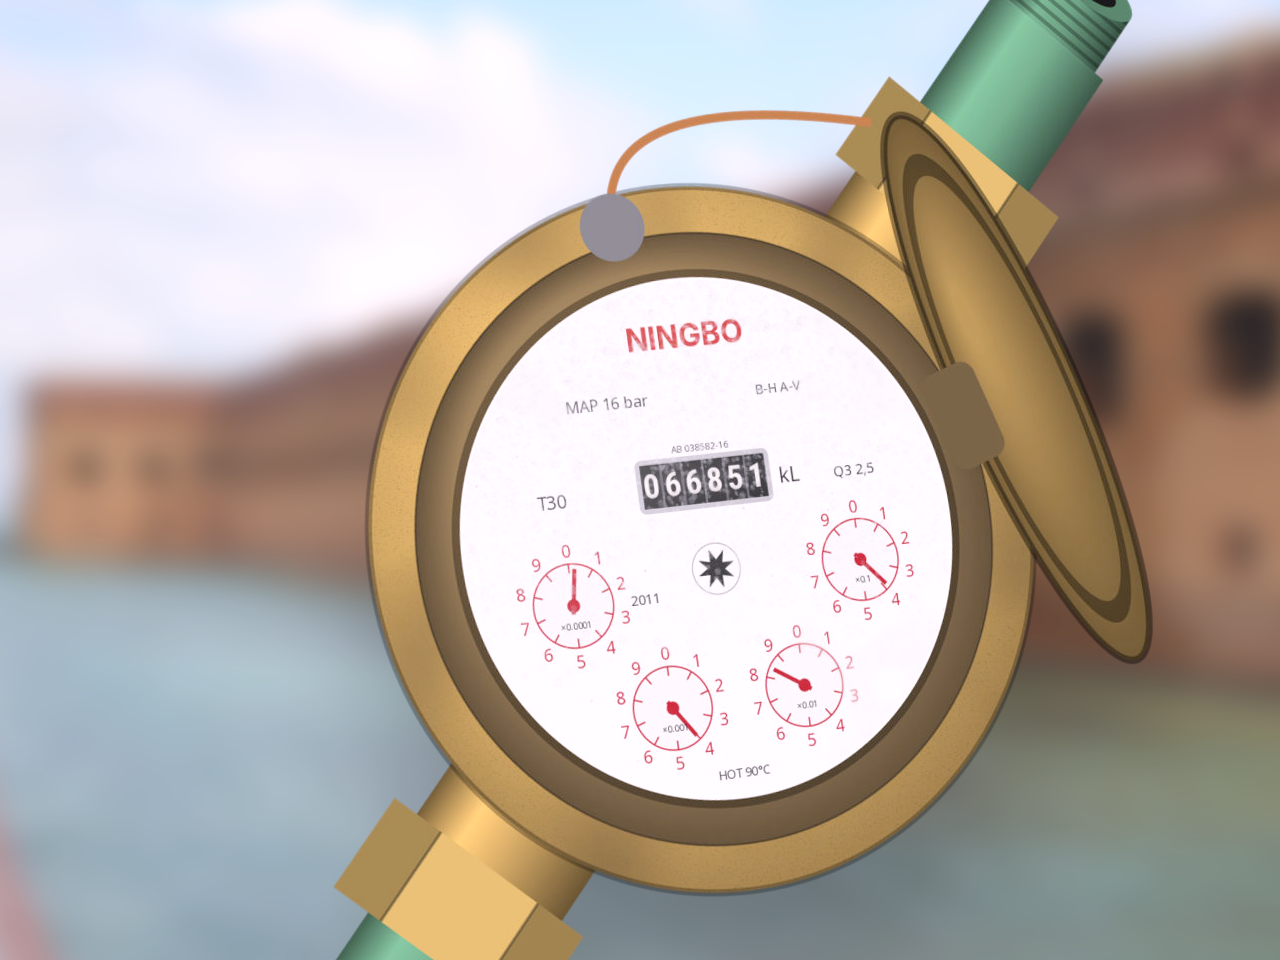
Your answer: 66851.3840 kL
